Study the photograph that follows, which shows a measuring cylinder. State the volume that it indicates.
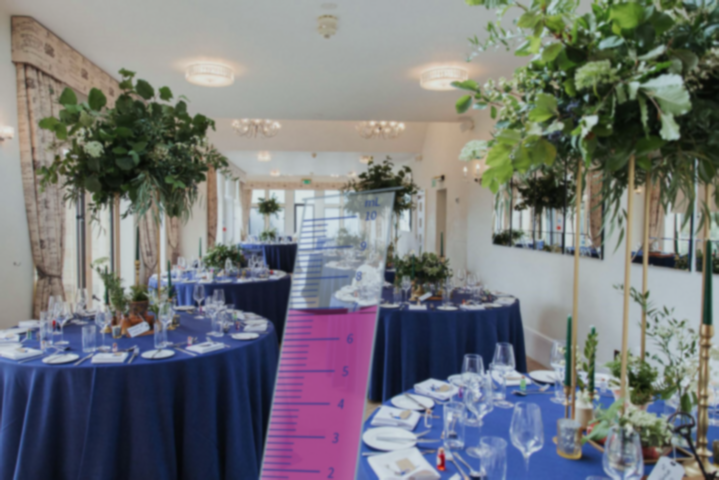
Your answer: 6.8 mL
